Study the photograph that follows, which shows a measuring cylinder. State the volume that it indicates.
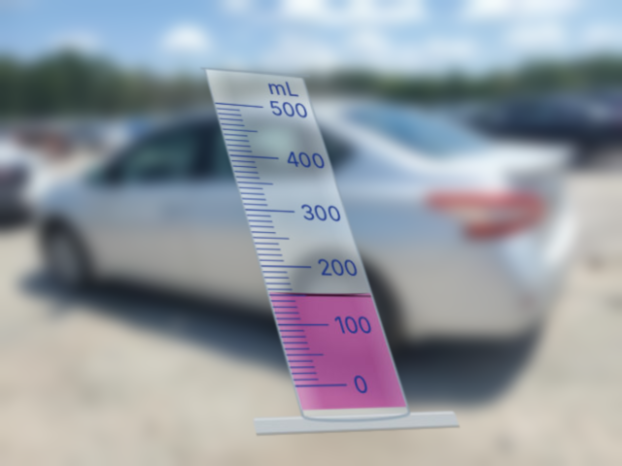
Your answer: 150 mL
